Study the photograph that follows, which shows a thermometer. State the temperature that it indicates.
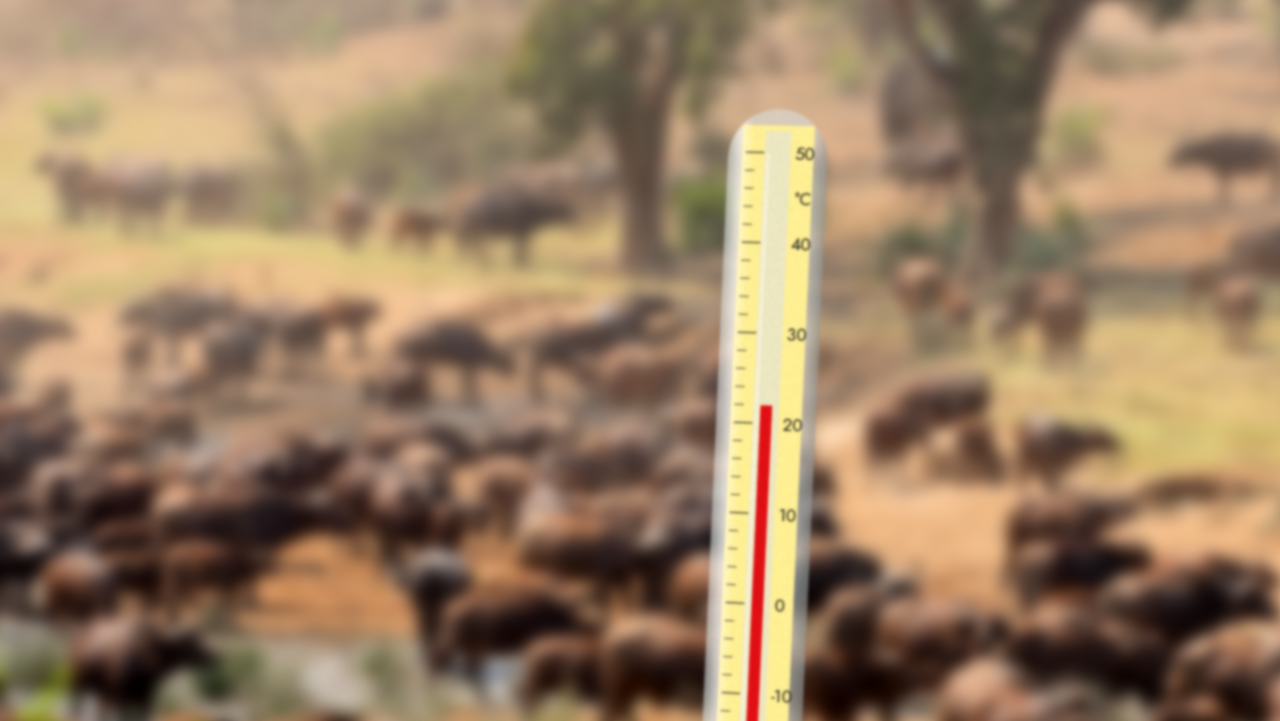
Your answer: 22 °C
